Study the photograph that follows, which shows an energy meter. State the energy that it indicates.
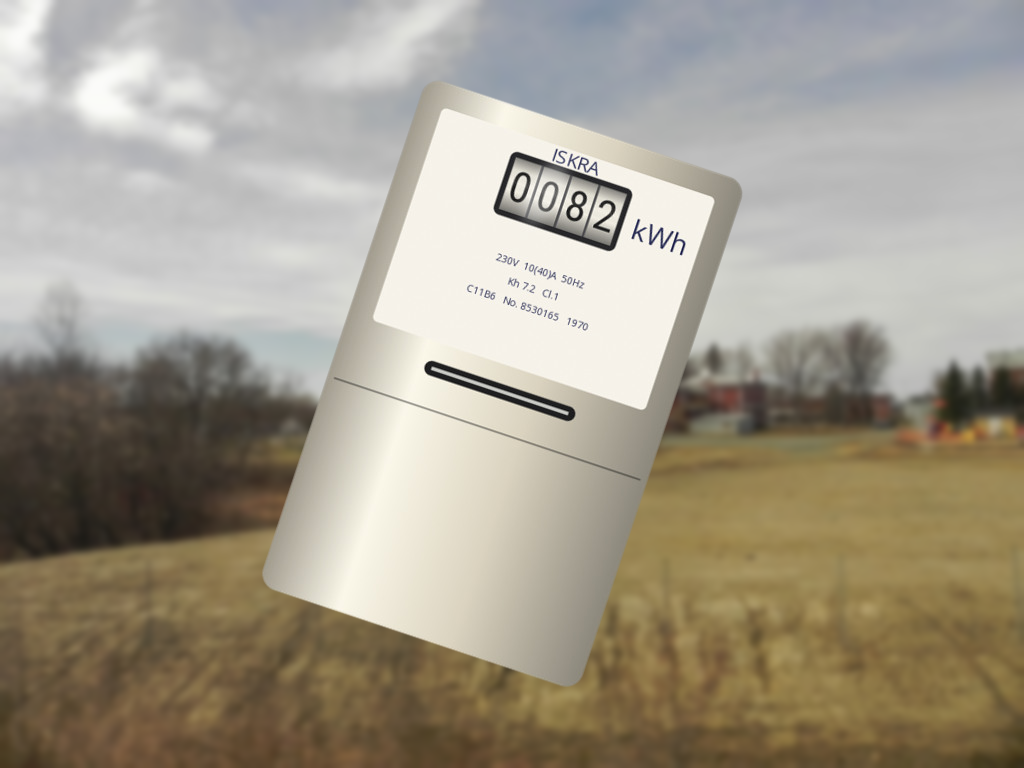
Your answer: 82 kWh
